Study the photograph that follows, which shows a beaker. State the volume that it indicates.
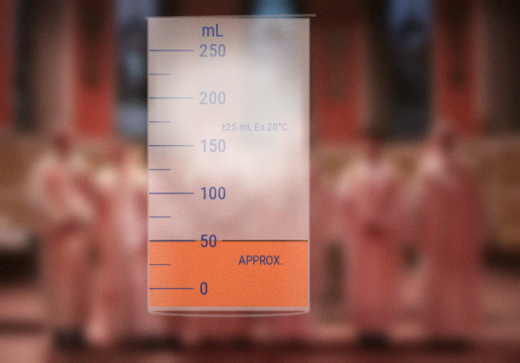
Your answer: 50 mL
